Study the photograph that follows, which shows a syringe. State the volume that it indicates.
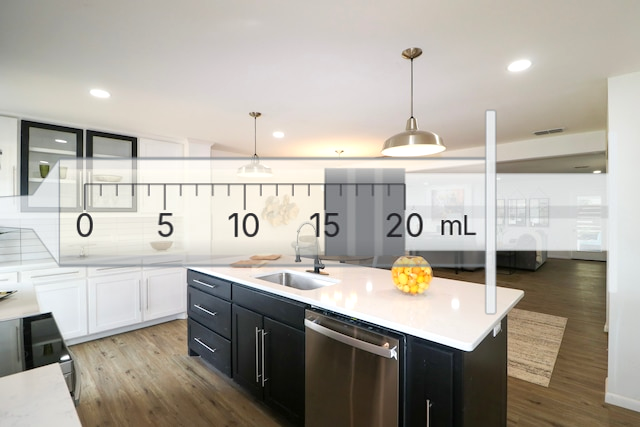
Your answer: 15 mL
